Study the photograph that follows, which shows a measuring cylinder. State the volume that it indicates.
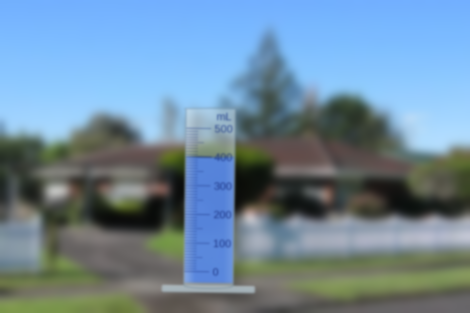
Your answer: 400 mL
